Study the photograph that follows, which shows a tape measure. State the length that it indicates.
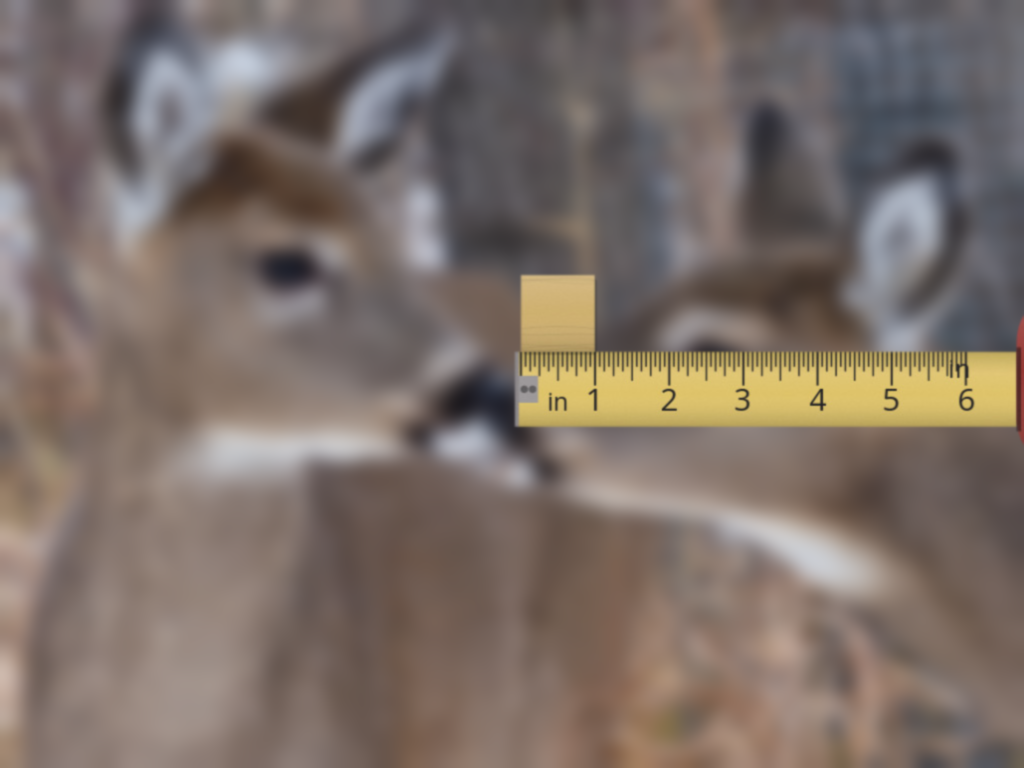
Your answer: 1 in
